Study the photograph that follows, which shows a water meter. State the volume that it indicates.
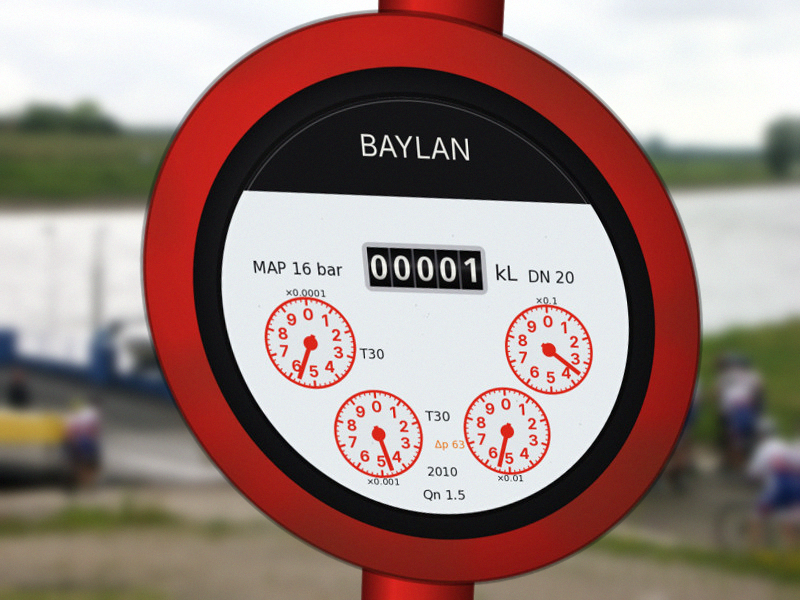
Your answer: 1.3545 kL
